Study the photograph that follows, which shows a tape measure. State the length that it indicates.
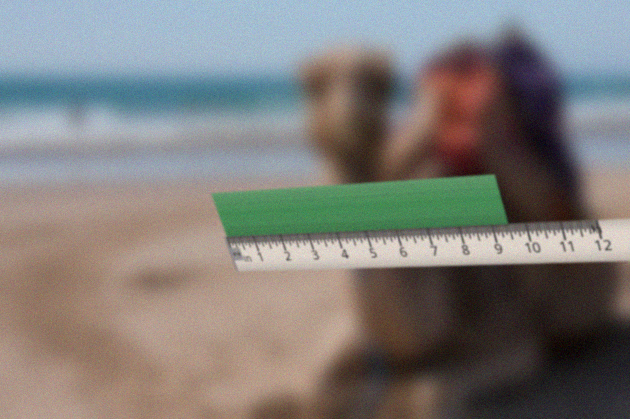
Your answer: 9.5 in
